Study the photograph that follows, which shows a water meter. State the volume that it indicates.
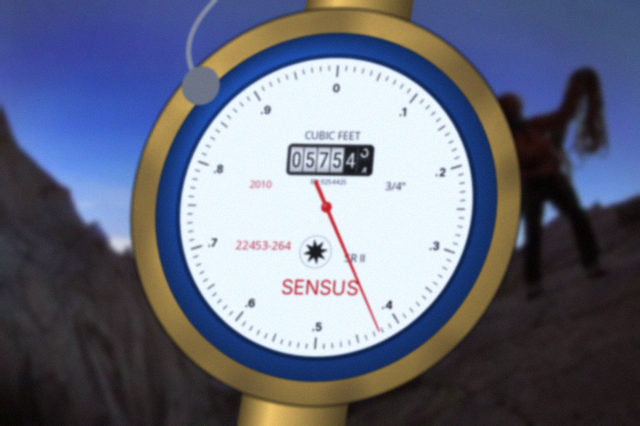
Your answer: 57543.42 ft³
